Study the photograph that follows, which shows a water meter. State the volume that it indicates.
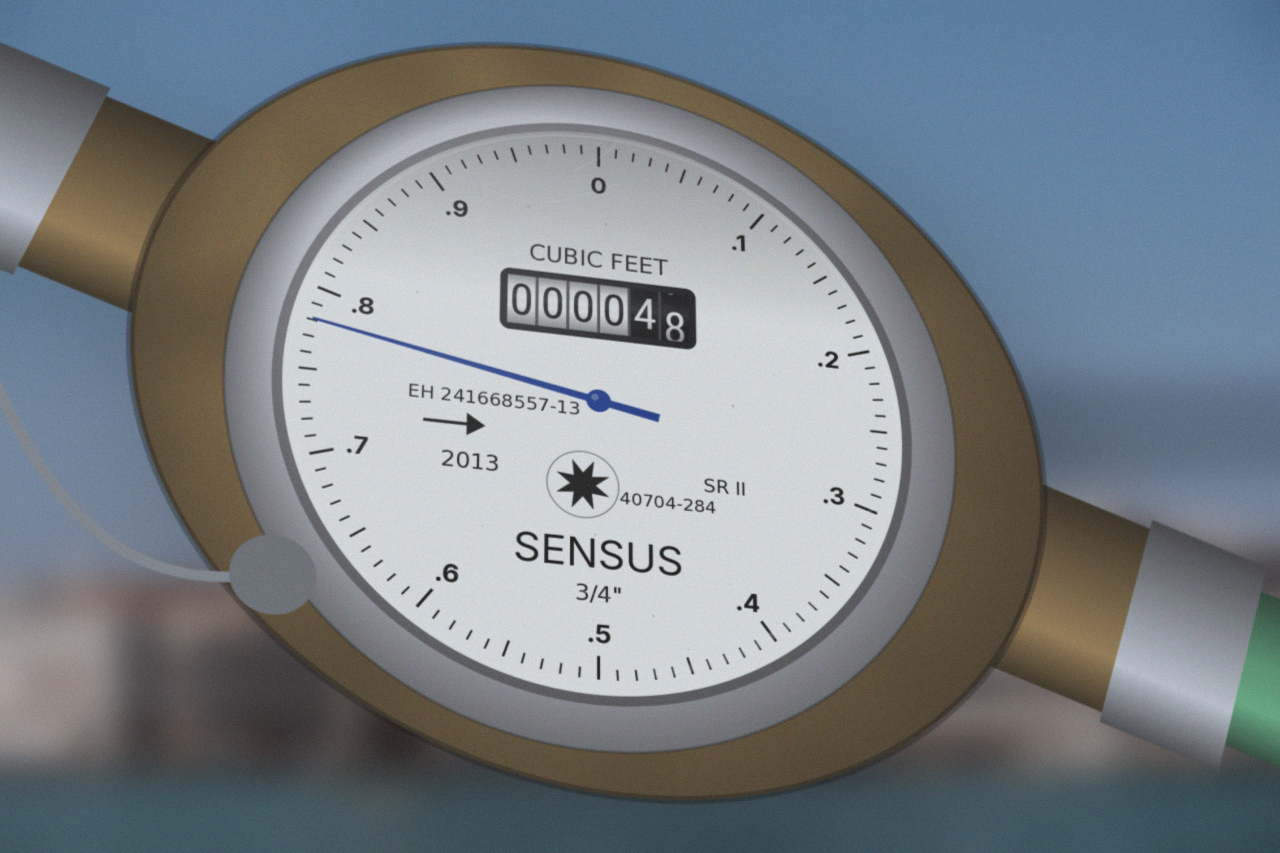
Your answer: 47.78 ft³
